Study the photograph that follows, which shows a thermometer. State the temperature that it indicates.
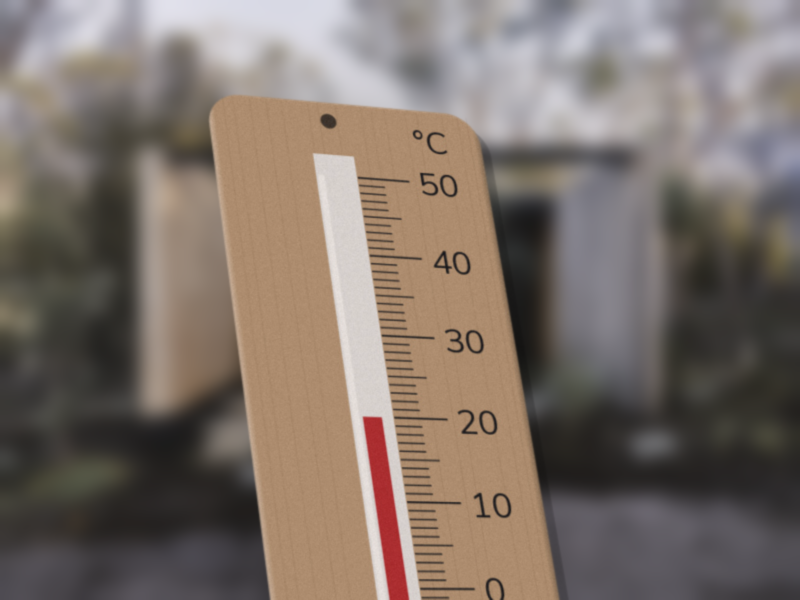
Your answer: 20 °C
